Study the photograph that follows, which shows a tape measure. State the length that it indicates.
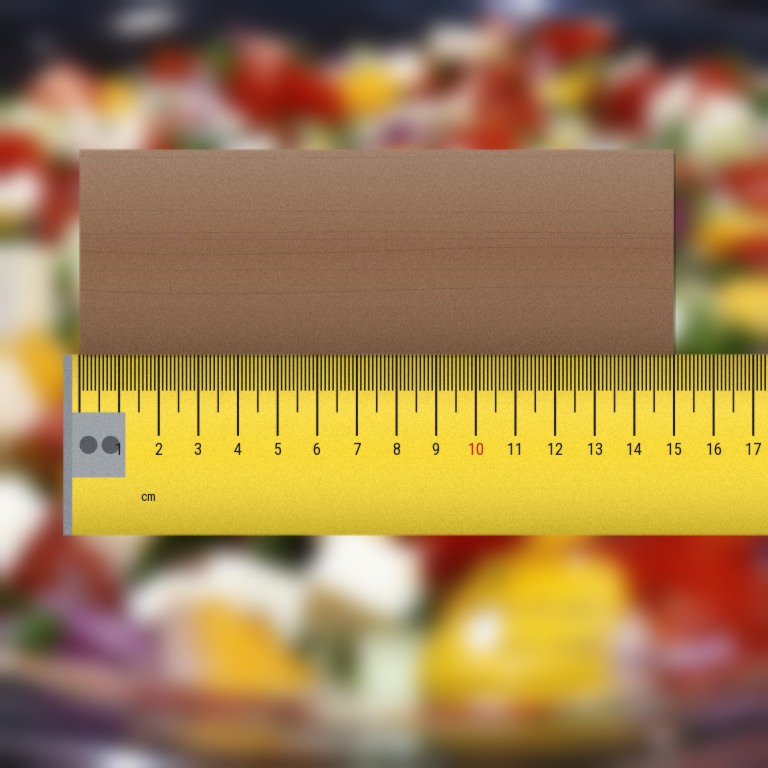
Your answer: 15 cm
